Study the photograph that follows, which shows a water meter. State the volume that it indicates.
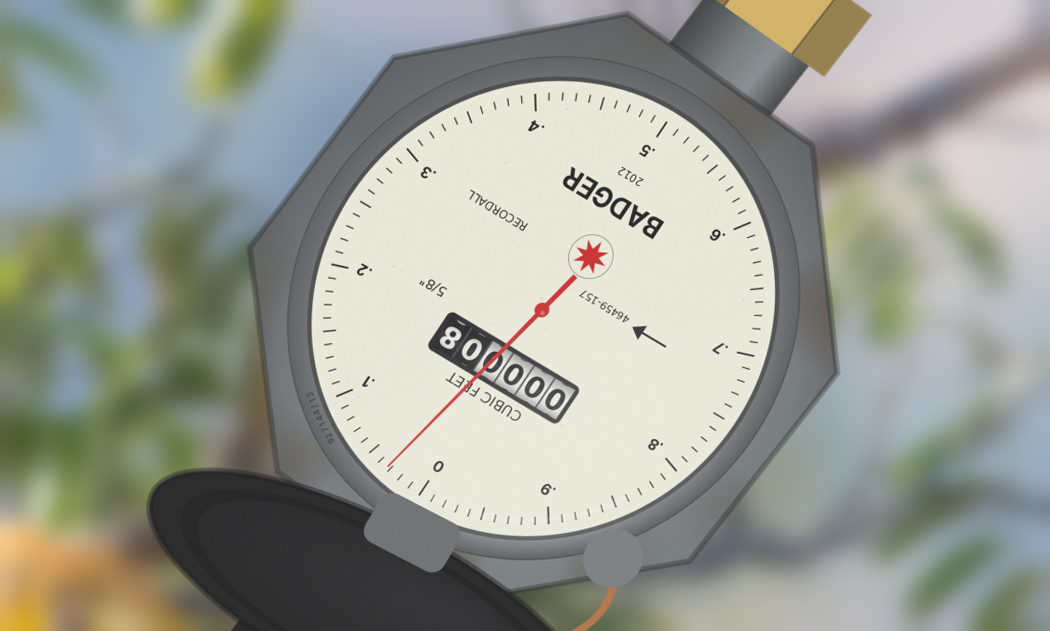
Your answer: 8.03 ft³
